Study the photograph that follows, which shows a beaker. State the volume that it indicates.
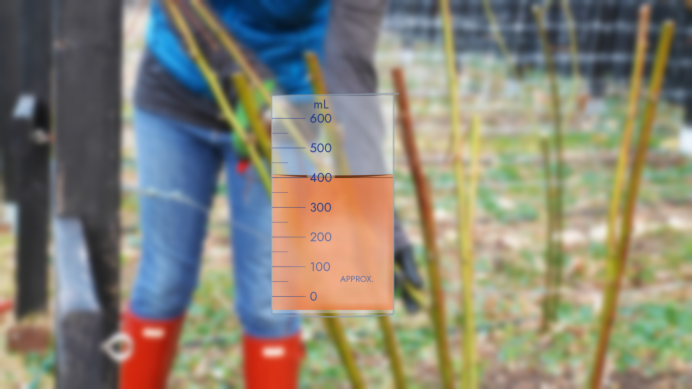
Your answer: 400 mL
